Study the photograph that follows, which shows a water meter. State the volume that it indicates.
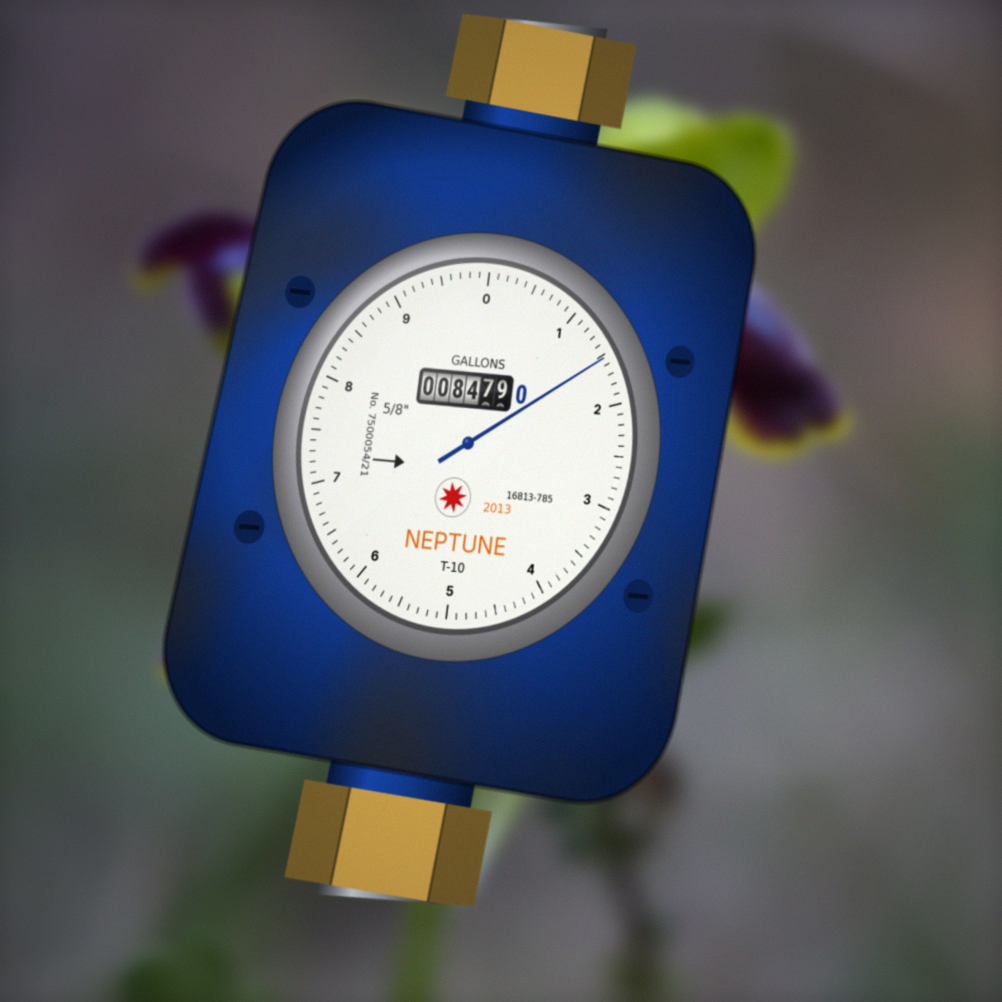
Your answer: 84791.5 gal
